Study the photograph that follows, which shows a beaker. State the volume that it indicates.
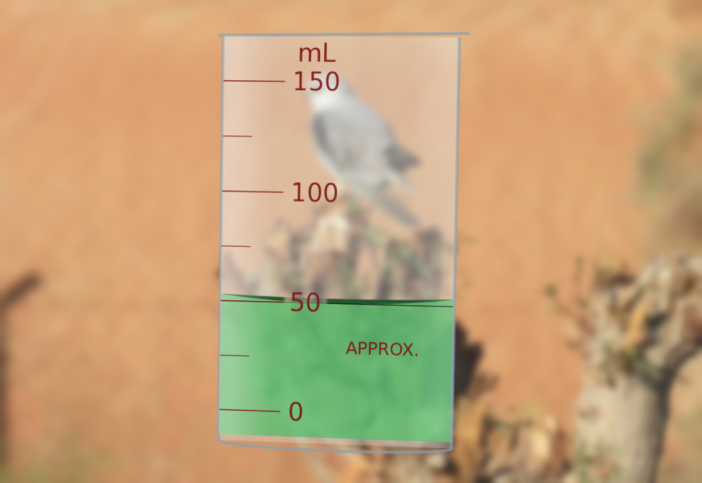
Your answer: 50 mL
